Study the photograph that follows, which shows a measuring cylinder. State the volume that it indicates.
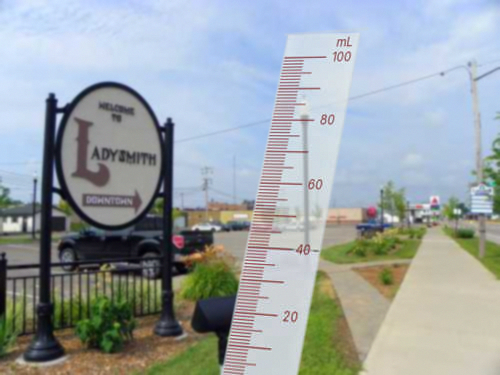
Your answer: 40 mL
